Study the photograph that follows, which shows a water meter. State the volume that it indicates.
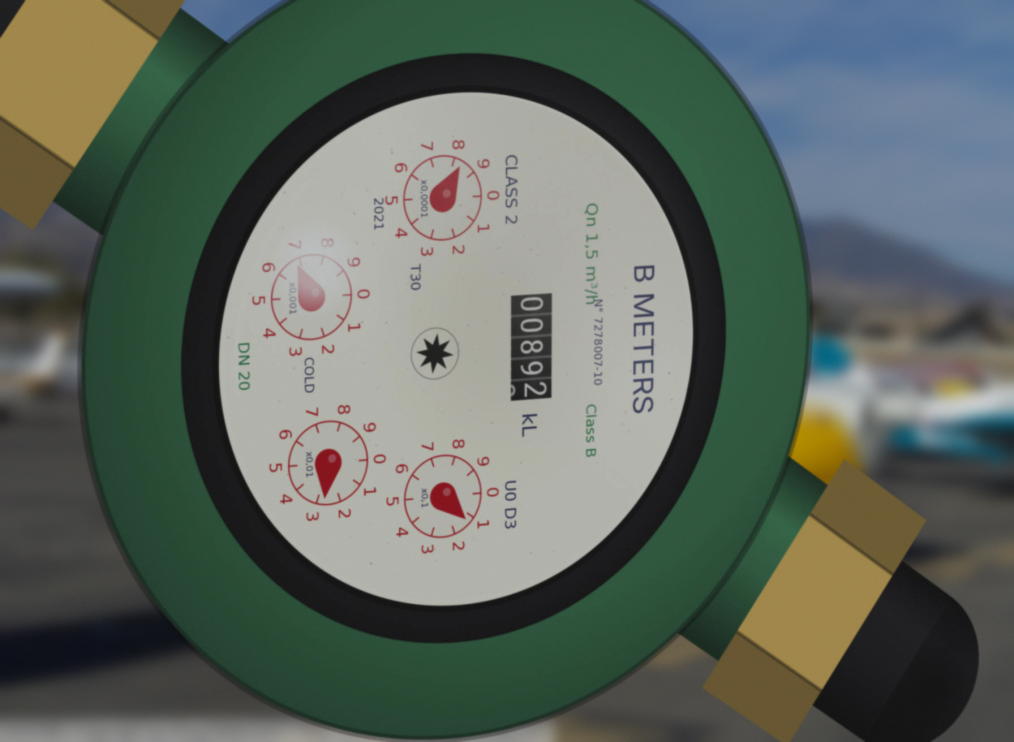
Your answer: 892.1268 kL
